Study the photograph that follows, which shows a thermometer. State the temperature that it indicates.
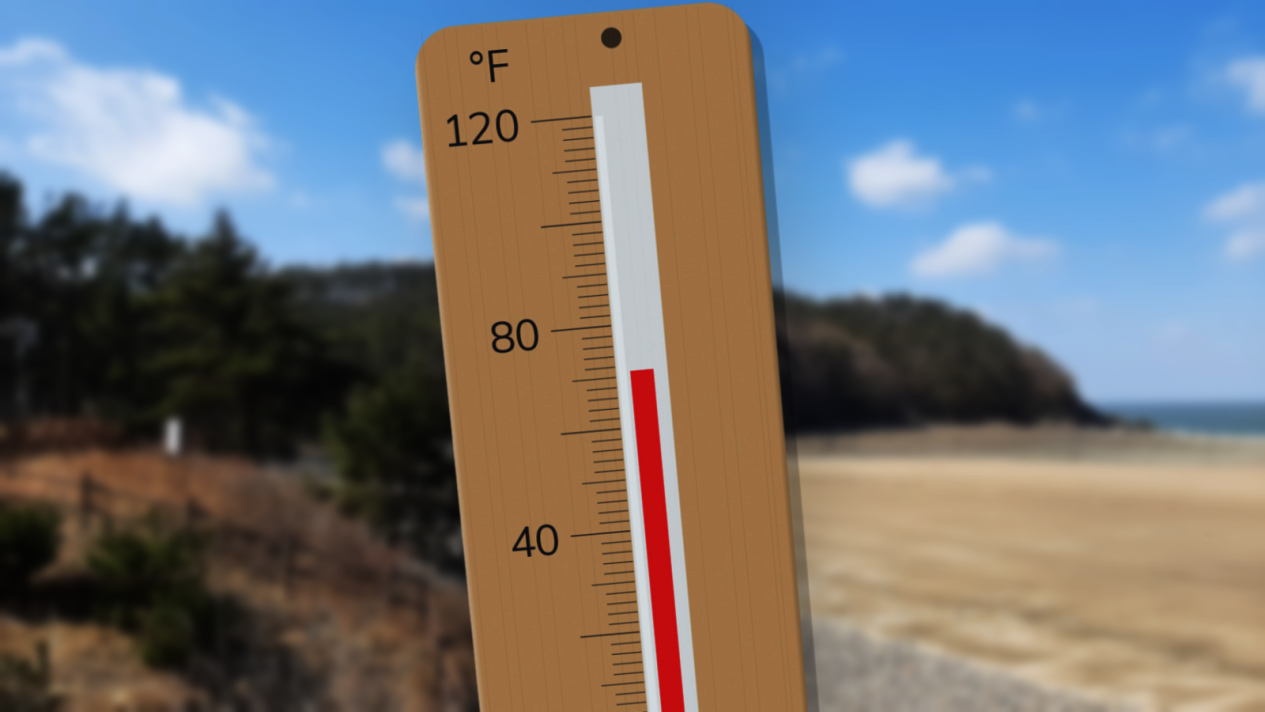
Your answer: 71 °F
